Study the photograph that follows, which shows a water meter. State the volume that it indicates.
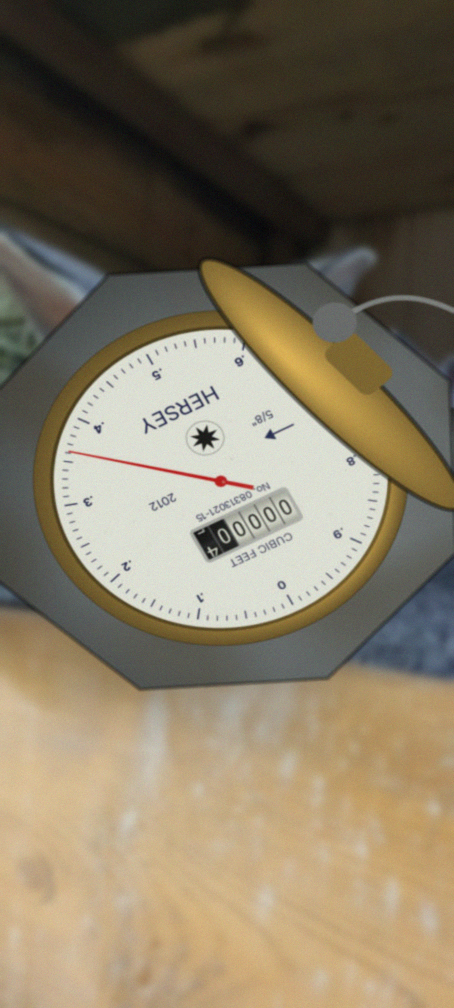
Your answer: 4.36 ft³
